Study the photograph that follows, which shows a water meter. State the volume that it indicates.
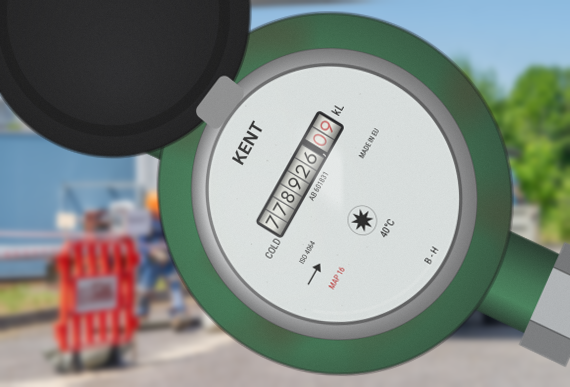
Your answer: 778926.09 kL
